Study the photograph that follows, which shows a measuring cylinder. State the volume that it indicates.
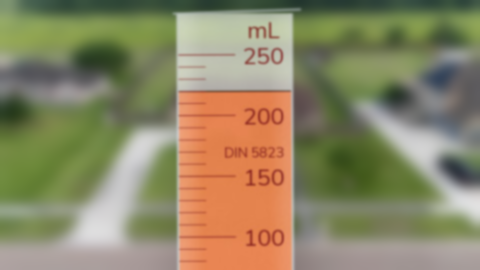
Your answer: 220 mL
